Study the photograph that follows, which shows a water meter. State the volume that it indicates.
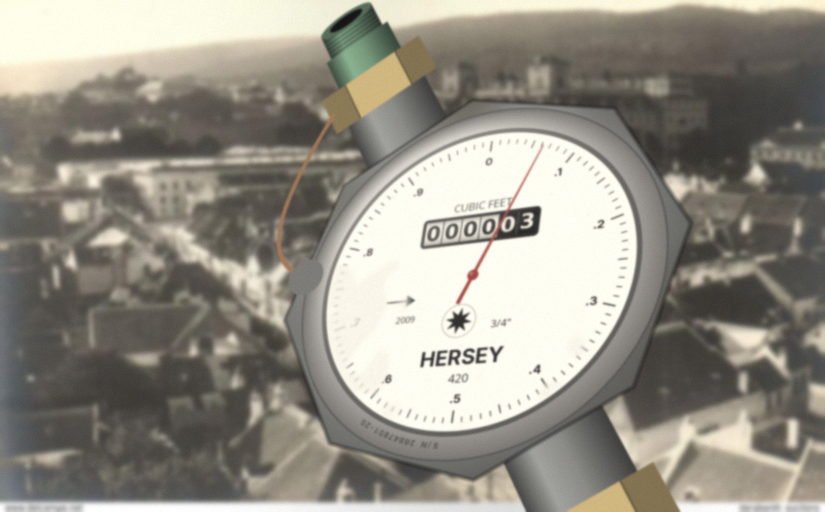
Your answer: 3.06 ft³
